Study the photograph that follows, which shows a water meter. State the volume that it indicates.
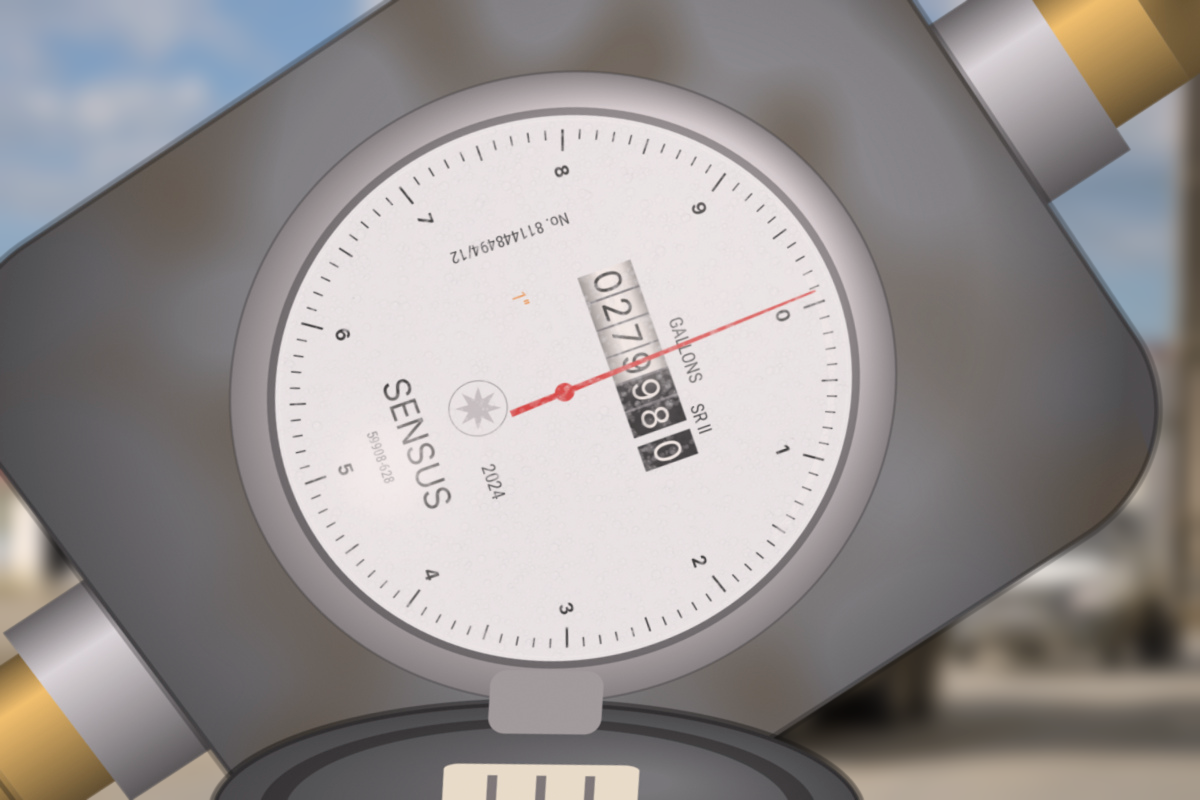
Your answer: 279979.9 gal
